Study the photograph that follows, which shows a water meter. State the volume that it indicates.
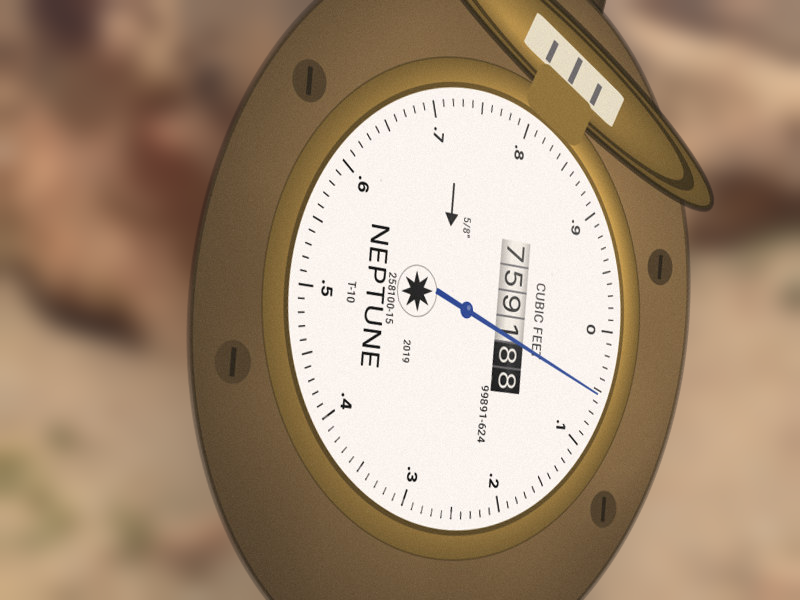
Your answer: 759188.05 ft³
